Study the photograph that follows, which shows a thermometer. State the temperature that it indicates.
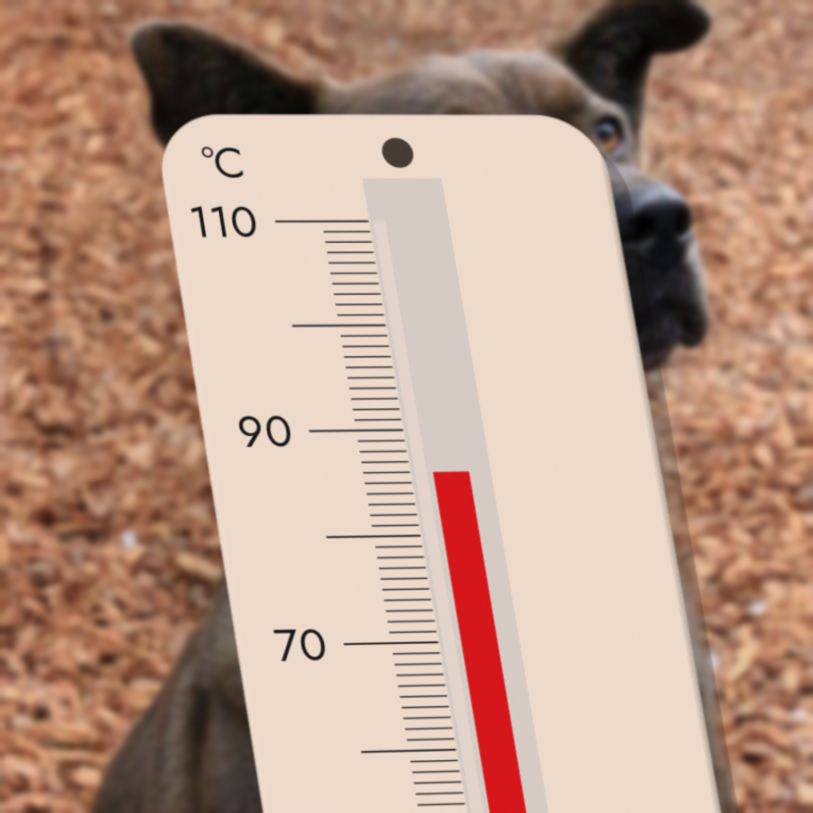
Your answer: 86 °C
